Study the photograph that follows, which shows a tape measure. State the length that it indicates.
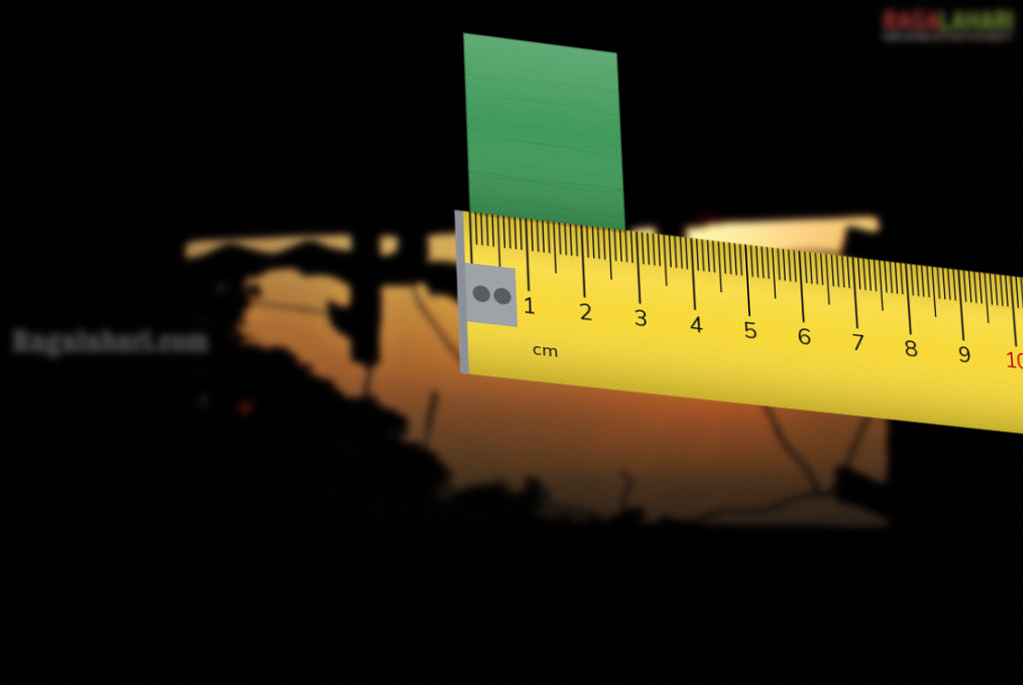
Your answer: 2.8 cm
